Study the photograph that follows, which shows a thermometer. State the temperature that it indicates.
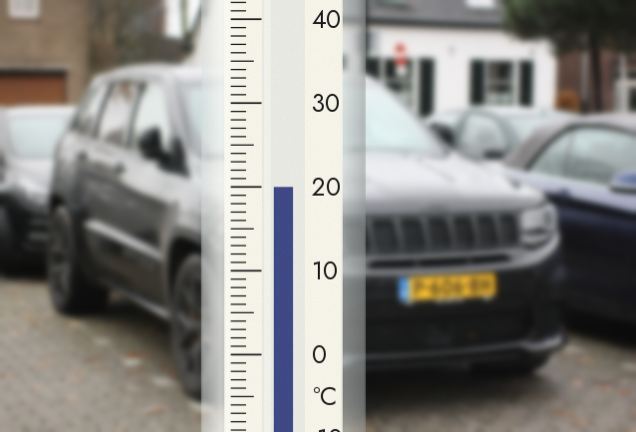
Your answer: 20 °C
